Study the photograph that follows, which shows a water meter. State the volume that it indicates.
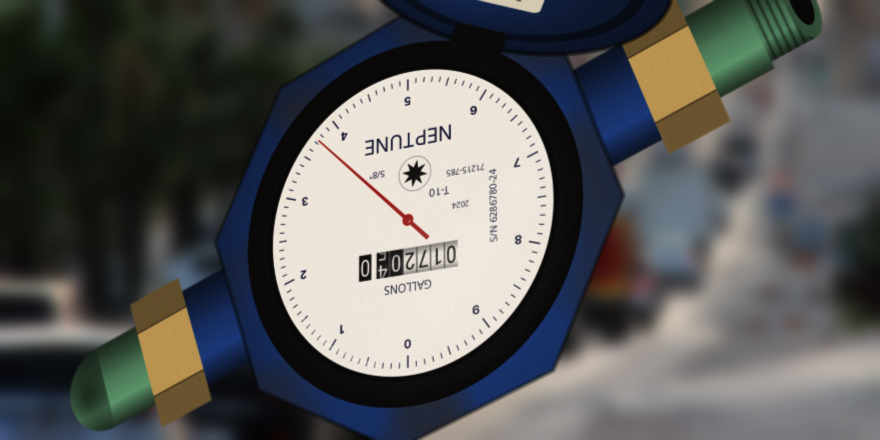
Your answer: 172043.7 gal
